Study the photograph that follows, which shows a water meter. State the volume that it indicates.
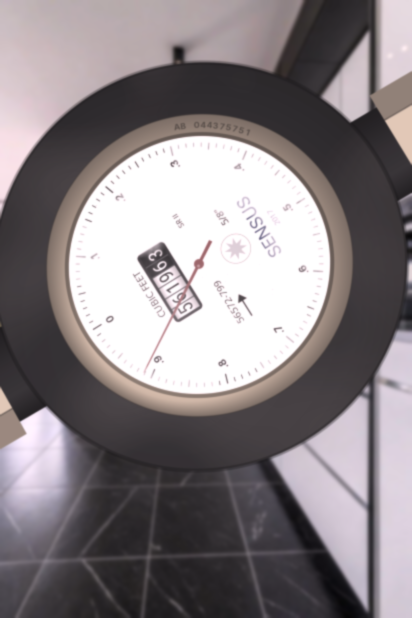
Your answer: 561962.91 ft³
